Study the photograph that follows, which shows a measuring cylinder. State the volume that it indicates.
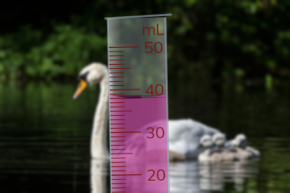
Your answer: 38 mL
